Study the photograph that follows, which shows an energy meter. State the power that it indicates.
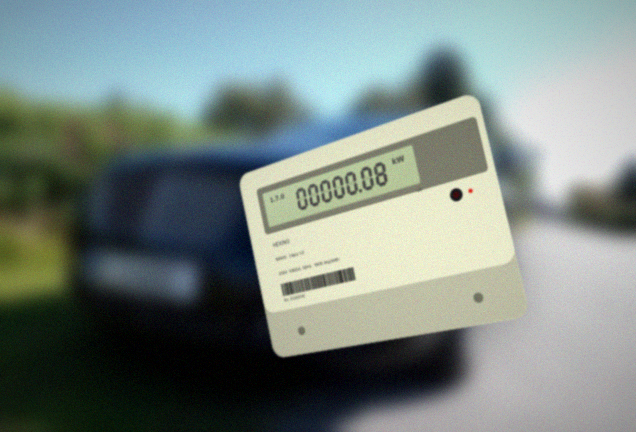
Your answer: 0.08 kW
